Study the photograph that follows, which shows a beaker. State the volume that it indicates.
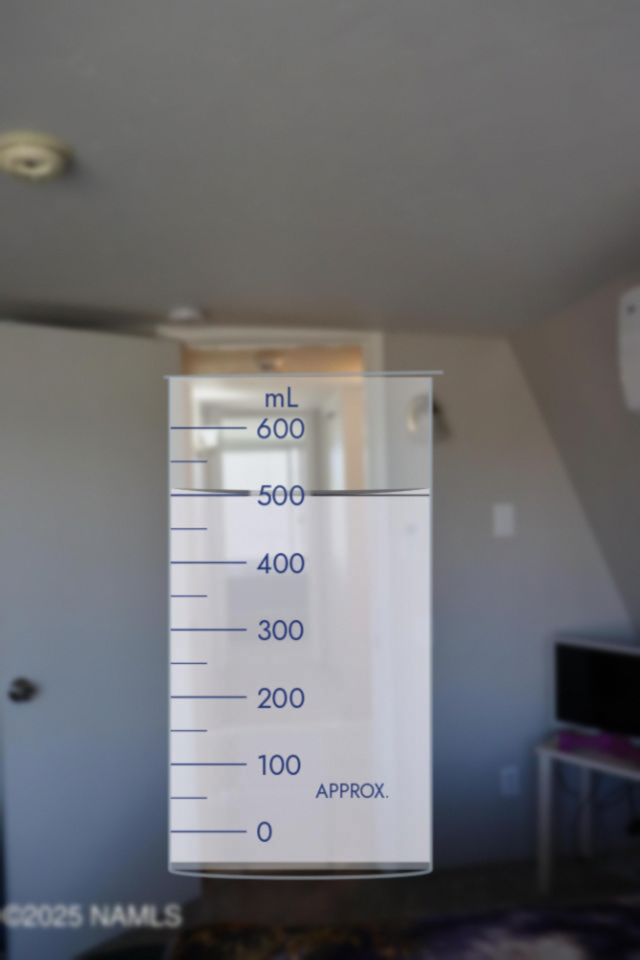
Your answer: 500 mL
